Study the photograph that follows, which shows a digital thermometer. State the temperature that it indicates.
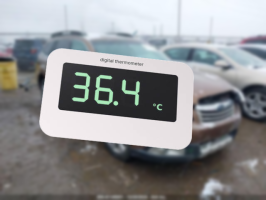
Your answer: 36.4 °C
